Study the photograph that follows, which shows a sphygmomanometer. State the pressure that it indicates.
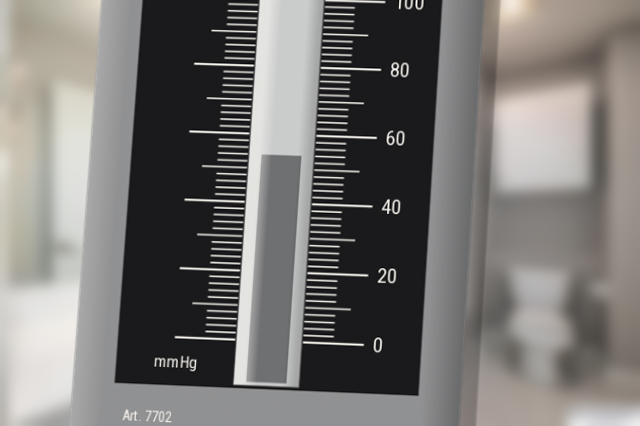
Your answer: 54 mmHg
